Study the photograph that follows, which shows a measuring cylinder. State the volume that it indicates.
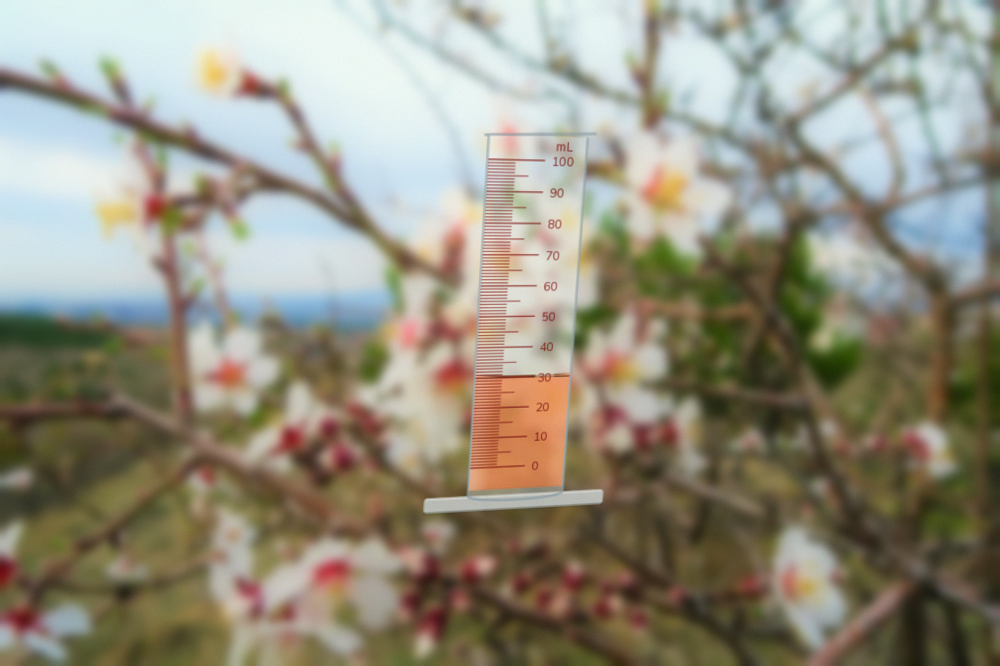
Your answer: 30 mL
